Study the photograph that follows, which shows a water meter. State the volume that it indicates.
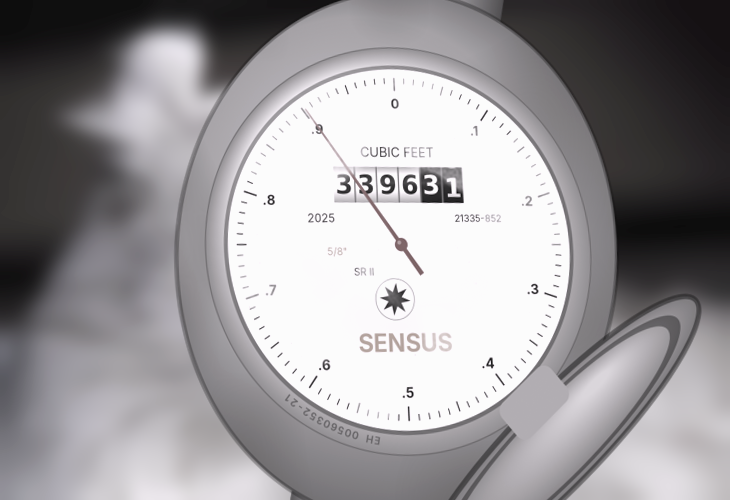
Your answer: 339630.90 ft³
